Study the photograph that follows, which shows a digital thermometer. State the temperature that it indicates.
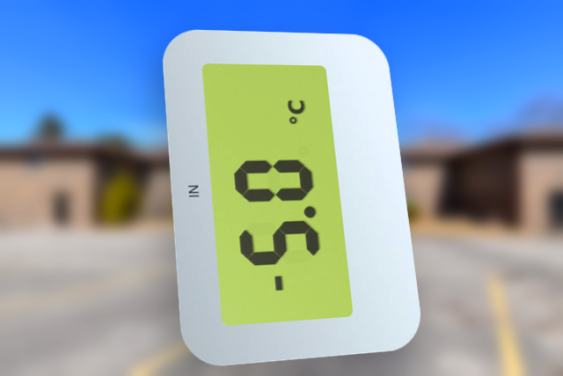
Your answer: -5.0 °C
